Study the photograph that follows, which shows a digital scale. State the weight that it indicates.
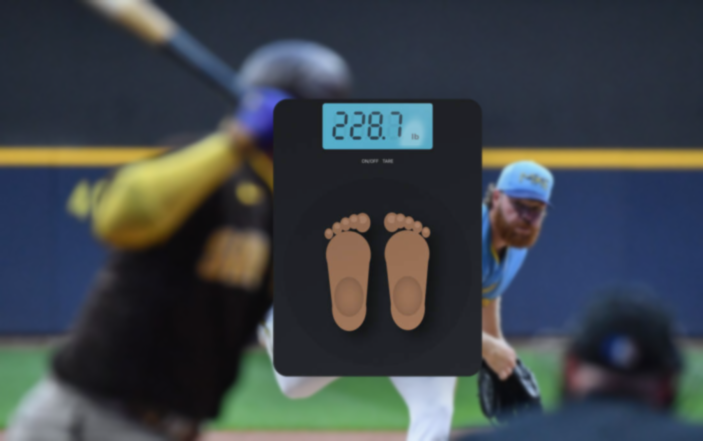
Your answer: 228.7 lb
